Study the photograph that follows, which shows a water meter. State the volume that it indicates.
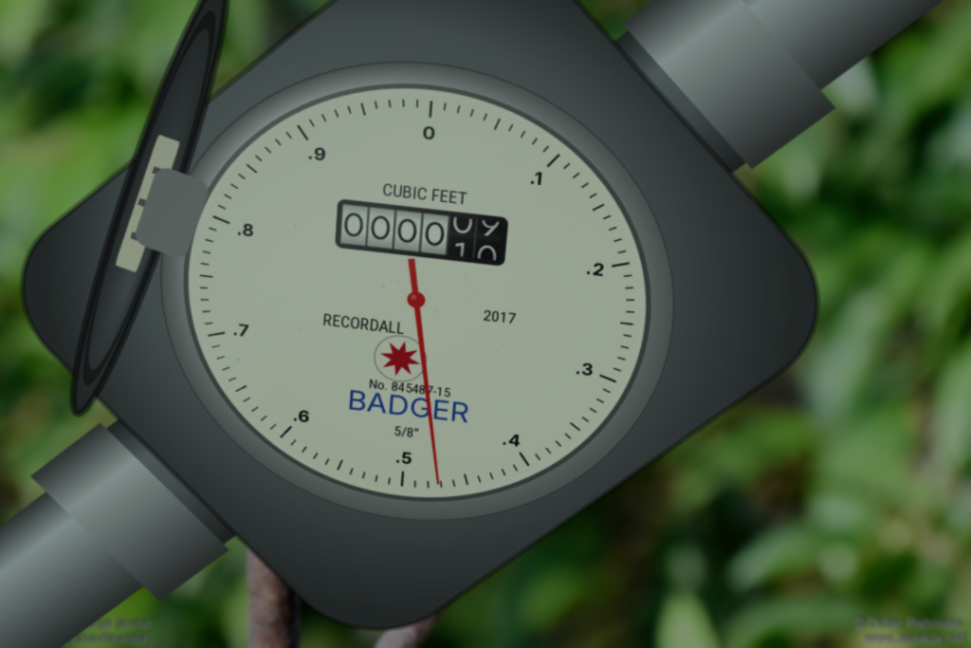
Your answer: 9.47 ft³
